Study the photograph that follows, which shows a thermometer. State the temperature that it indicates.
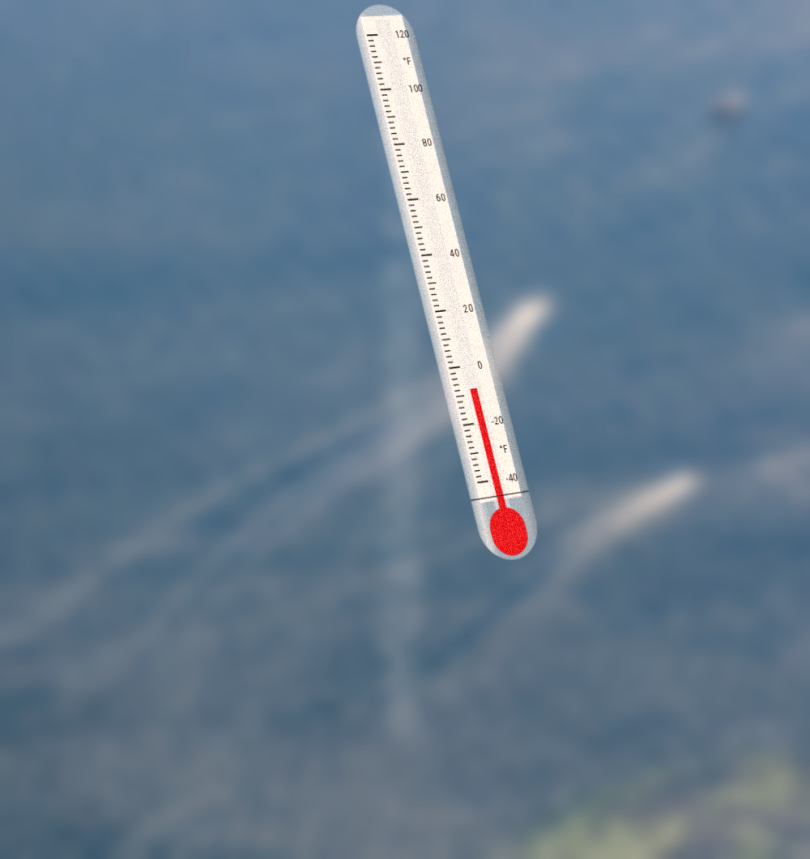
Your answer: -8 °F
